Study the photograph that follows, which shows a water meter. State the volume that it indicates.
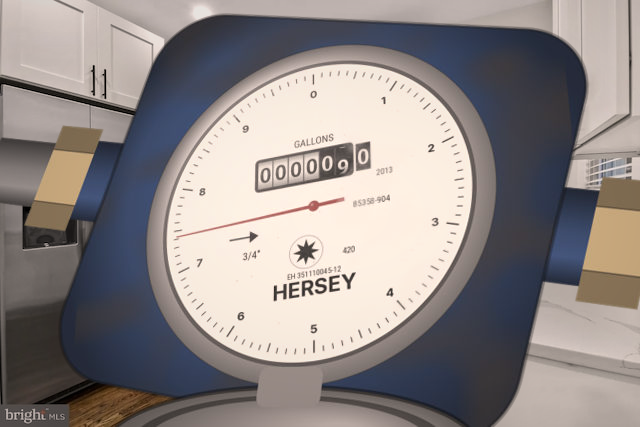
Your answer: 87.4 gal
